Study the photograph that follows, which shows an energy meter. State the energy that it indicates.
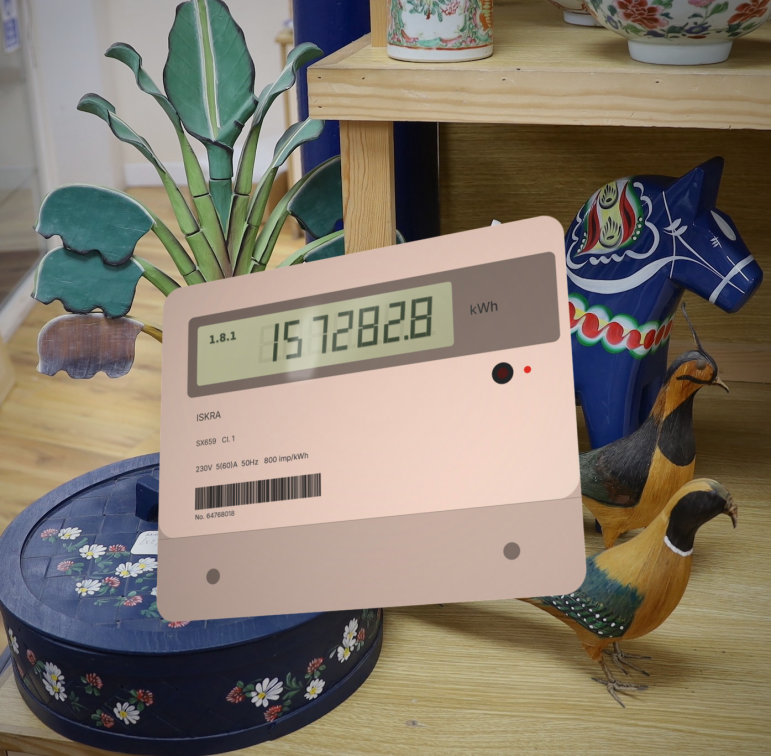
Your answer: 157282.8 kWh
